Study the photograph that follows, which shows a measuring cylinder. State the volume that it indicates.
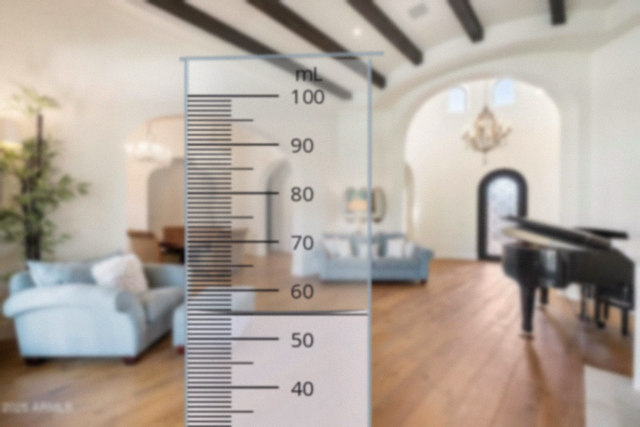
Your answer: 55 mL
